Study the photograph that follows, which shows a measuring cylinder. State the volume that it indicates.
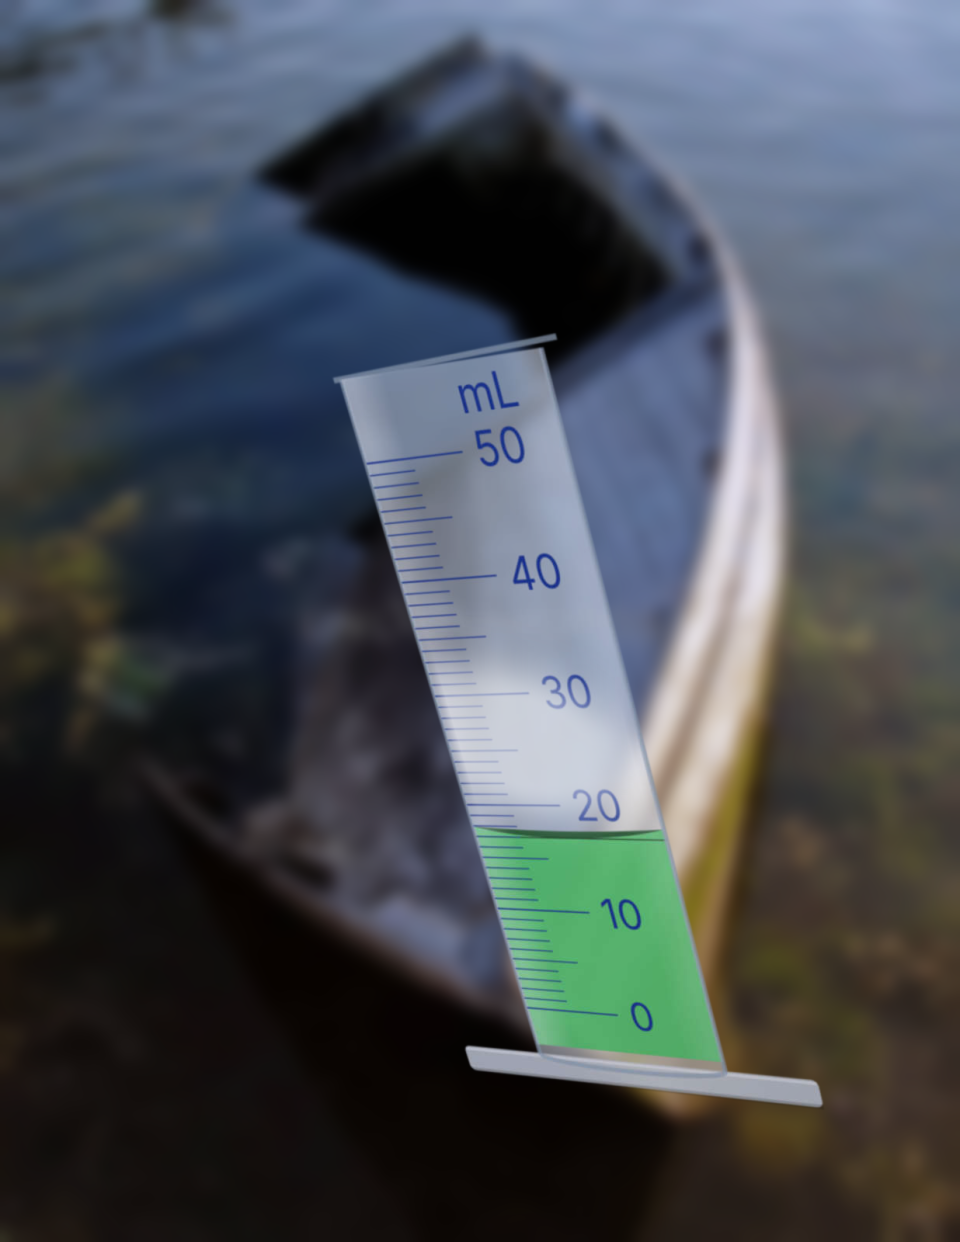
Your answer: 17 mL
